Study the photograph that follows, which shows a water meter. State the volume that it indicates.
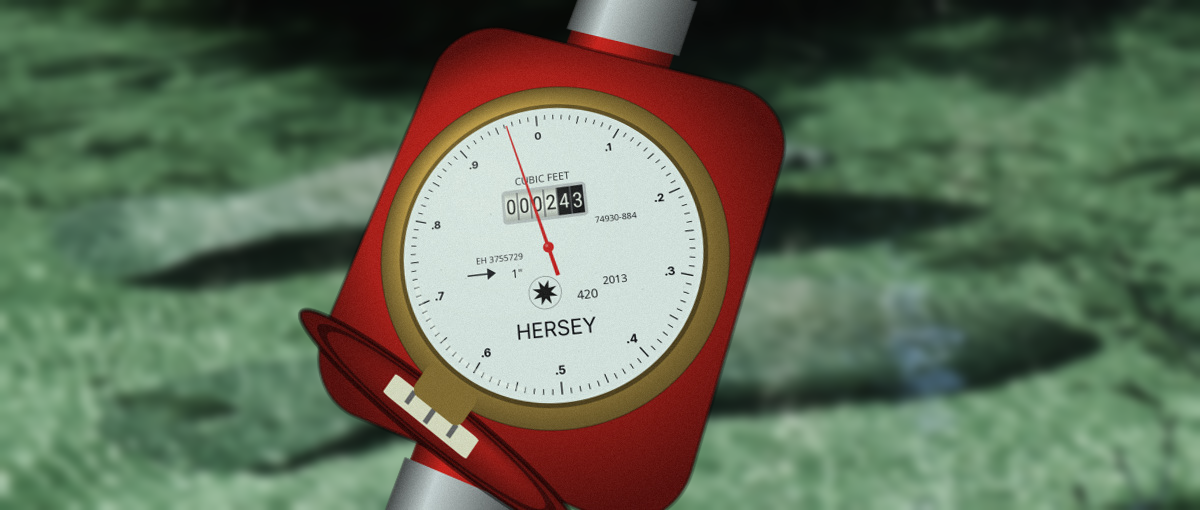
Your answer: 242.96 ft³
